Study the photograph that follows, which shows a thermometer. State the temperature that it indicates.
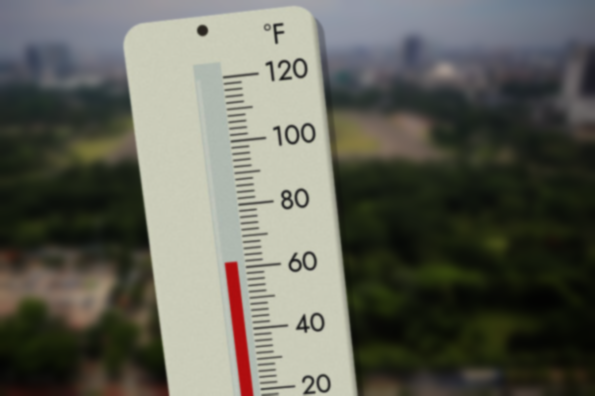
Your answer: 62 °F
